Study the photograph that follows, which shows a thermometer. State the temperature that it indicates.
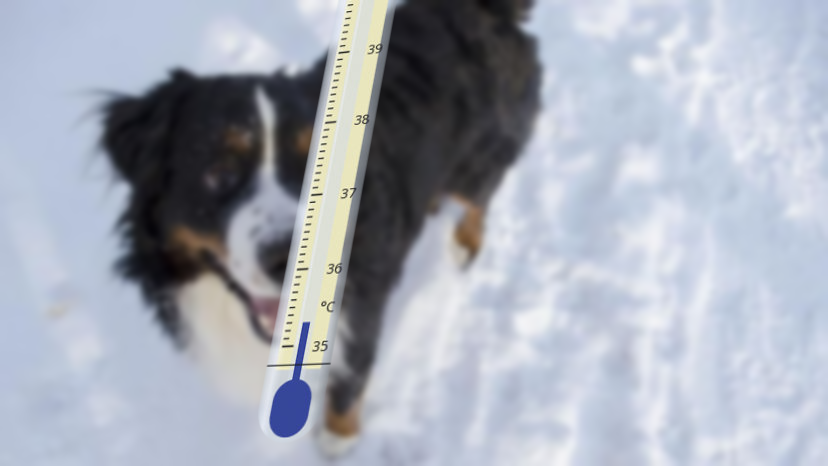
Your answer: 35.3 °C
